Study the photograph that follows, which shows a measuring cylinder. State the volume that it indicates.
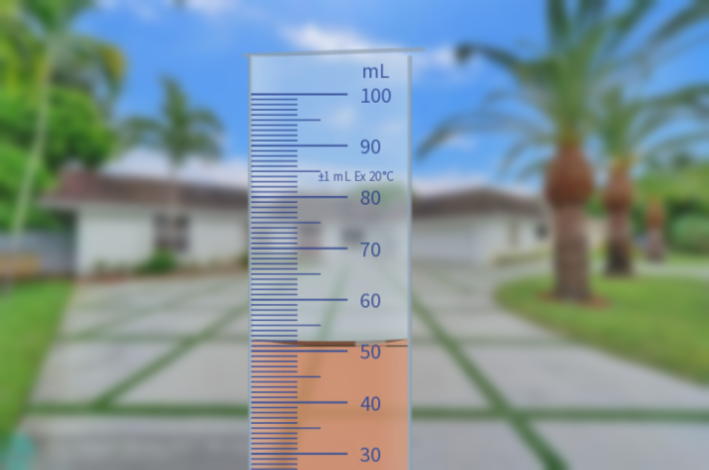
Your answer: 51 mL
